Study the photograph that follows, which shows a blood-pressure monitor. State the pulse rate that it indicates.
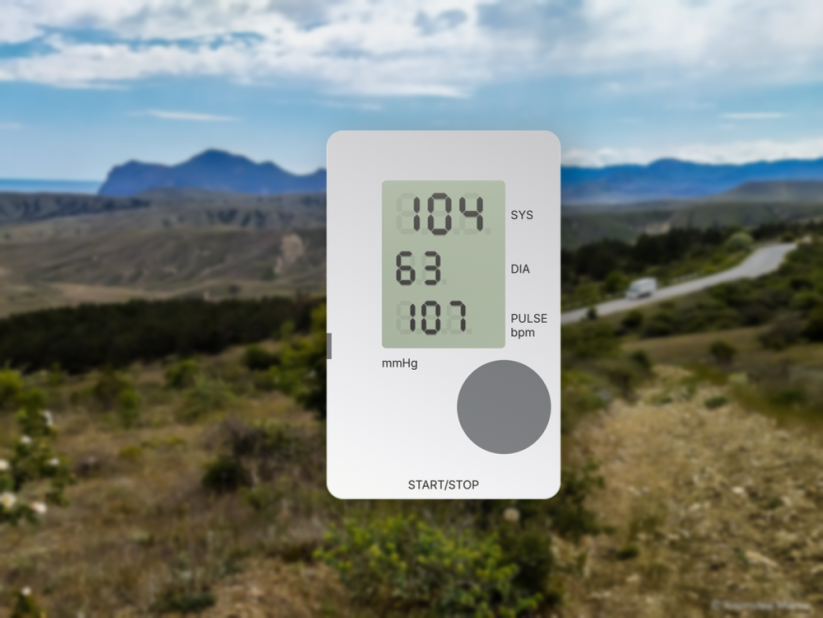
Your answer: 107 bpm
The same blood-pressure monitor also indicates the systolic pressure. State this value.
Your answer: 104 mmHg
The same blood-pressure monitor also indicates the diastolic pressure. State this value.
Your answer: 63 mmHg
